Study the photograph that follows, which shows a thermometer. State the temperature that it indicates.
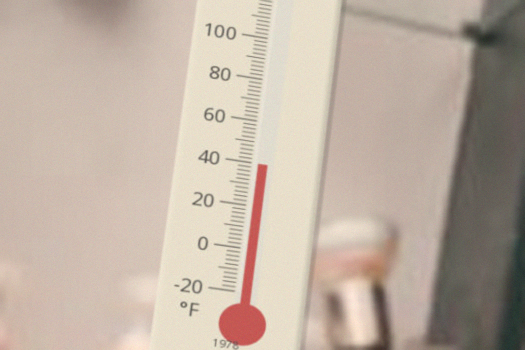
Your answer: 40 °F
